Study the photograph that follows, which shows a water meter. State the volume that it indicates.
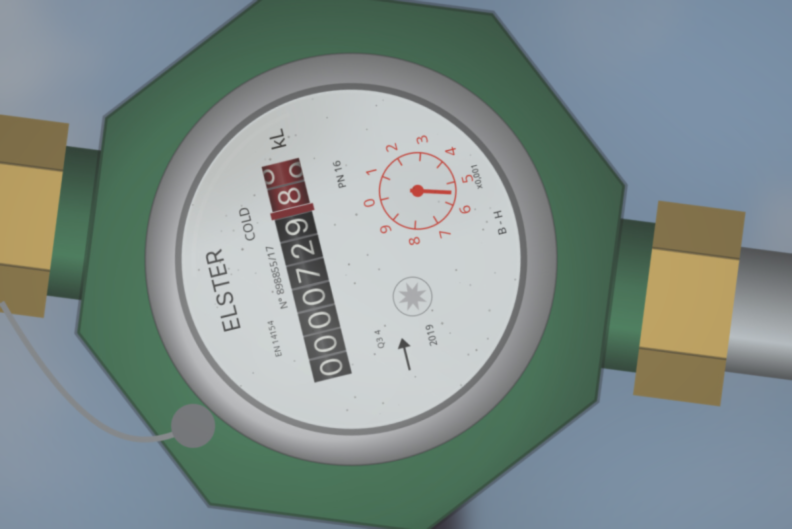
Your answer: 729.885 kL
